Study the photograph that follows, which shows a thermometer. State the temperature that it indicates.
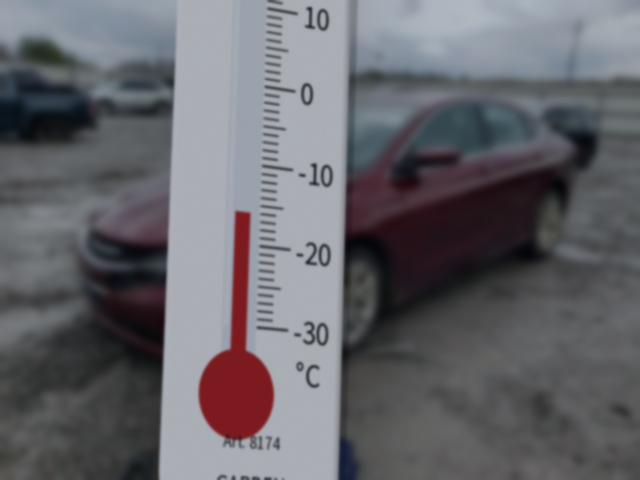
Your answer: -16 °C
